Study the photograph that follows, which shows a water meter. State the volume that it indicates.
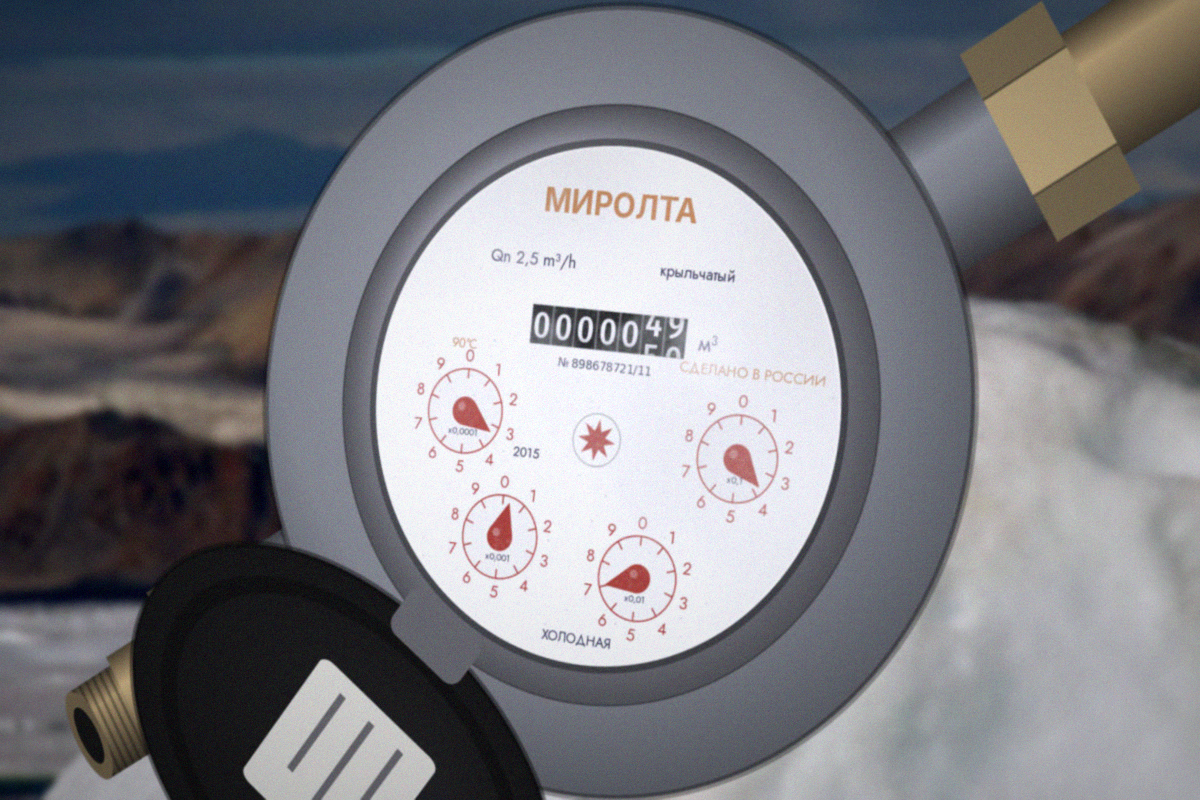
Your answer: 49.3703 m³
